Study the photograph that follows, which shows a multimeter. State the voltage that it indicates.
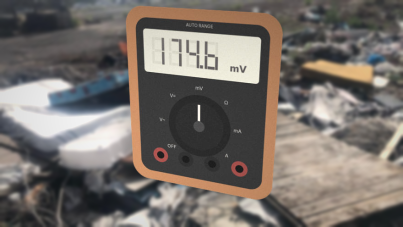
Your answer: 174.6 mV
